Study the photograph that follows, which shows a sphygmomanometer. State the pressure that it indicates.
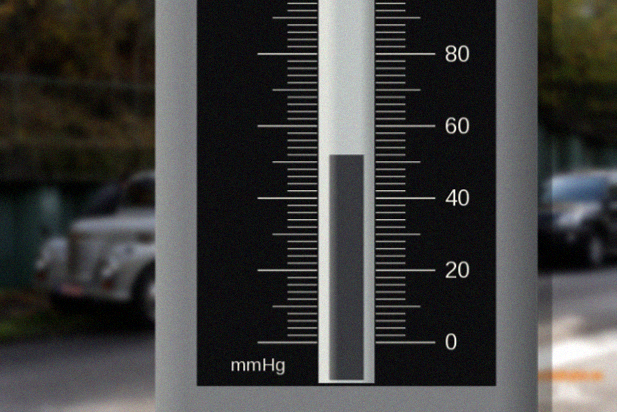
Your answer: 52 mmHg
